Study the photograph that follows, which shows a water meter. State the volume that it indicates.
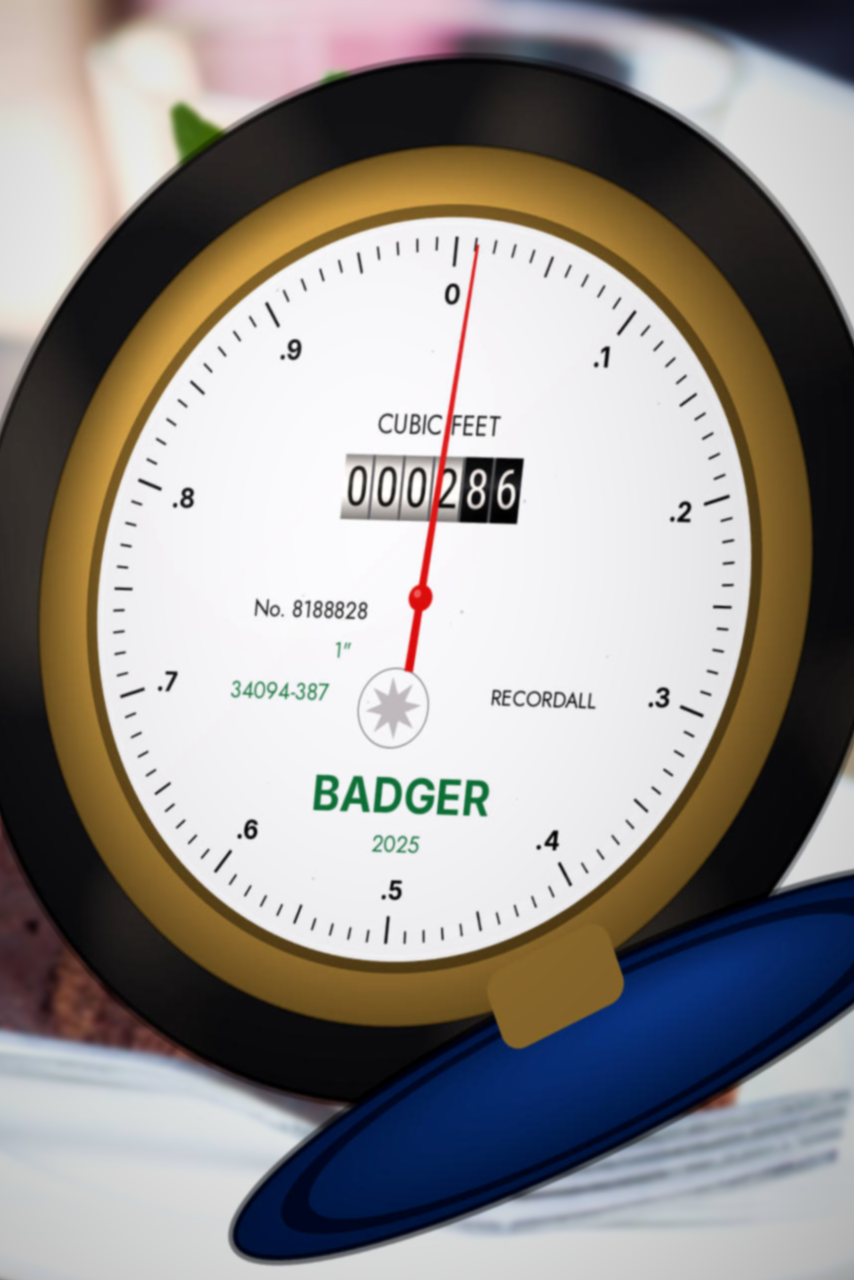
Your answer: 286.01 ft³
